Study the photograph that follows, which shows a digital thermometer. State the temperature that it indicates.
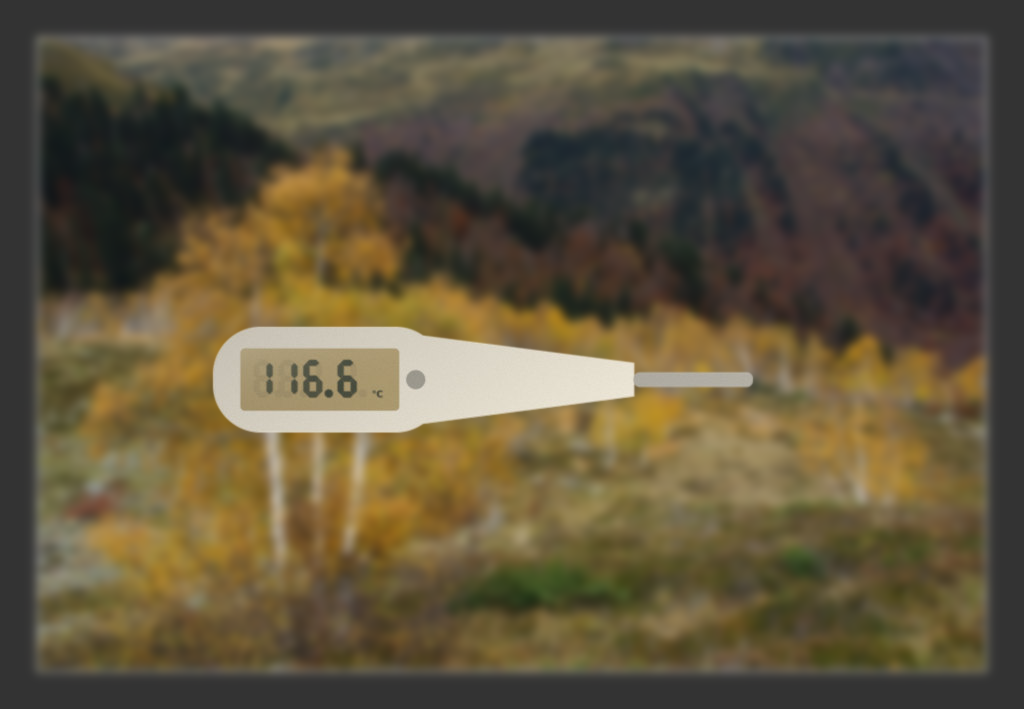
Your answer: 116.6 °C
